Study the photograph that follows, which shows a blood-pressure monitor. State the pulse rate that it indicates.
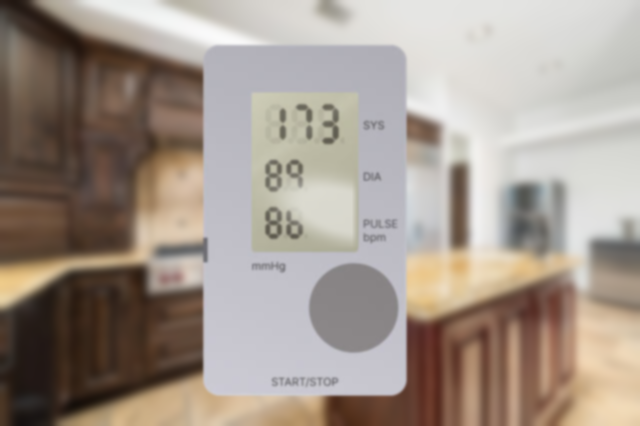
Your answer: 86 bpm
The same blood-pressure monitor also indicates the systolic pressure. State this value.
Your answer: 173 mmHg
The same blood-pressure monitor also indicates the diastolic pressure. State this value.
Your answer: 89 mmHg
